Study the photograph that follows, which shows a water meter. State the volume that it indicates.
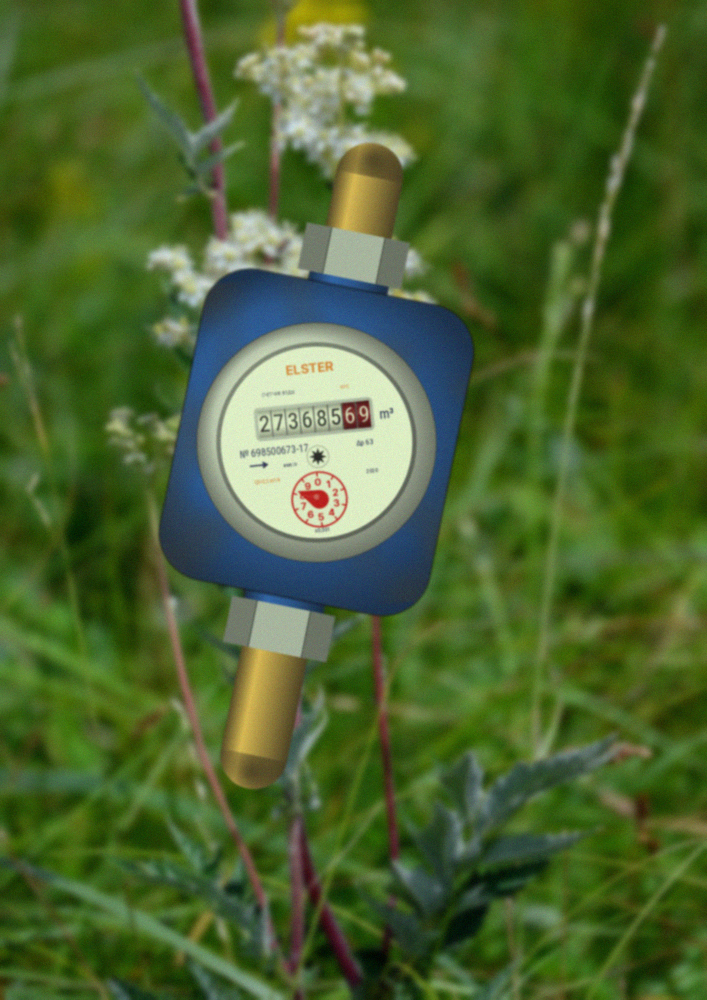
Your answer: 273685.698 m³
